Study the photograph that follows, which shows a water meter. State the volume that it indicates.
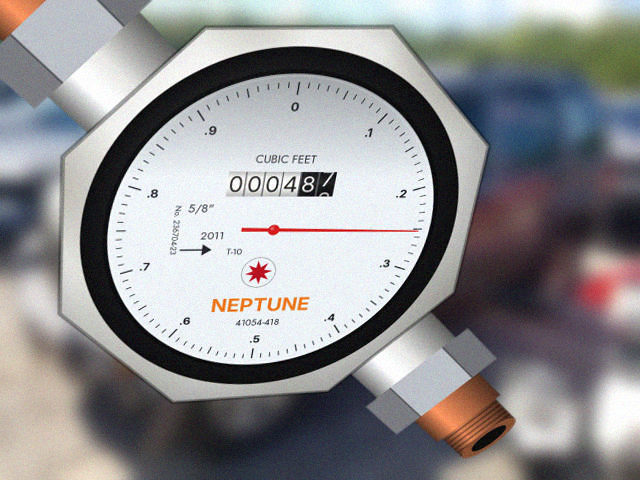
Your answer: 487.25 ft³
